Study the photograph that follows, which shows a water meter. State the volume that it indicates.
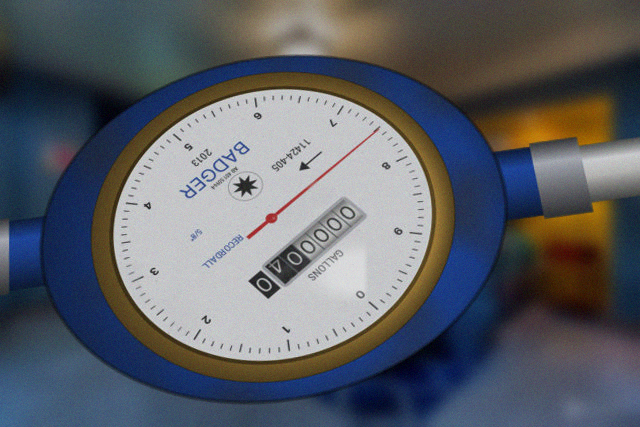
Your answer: 37.5 gal
